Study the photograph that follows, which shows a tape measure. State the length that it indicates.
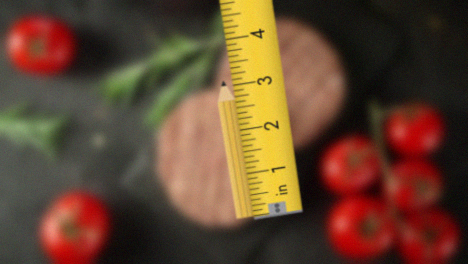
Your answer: 3.125 in
